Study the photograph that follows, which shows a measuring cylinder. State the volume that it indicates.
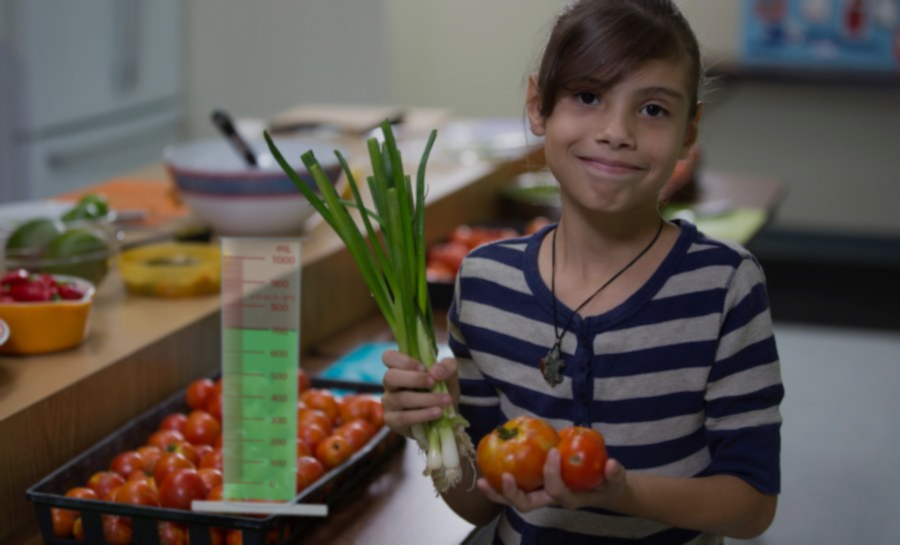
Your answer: 700 mL
